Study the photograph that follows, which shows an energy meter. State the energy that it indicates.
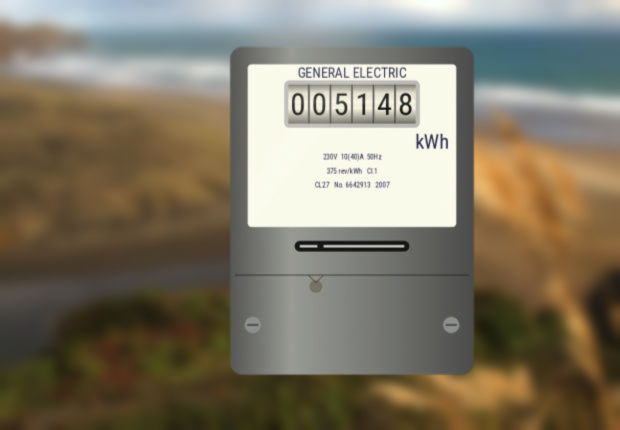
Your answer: 5148 kWh
